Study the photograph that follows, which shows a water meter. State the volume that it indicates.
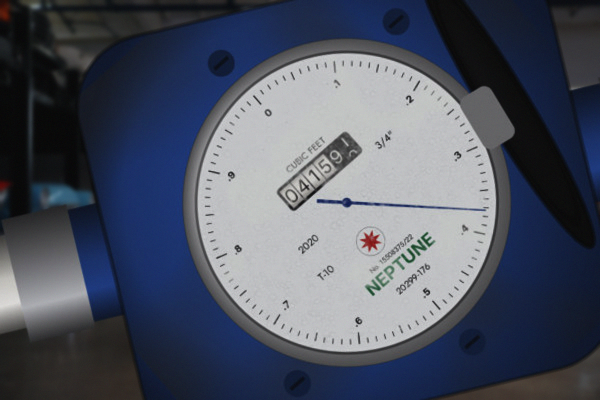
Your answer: 41591.37 ft³
